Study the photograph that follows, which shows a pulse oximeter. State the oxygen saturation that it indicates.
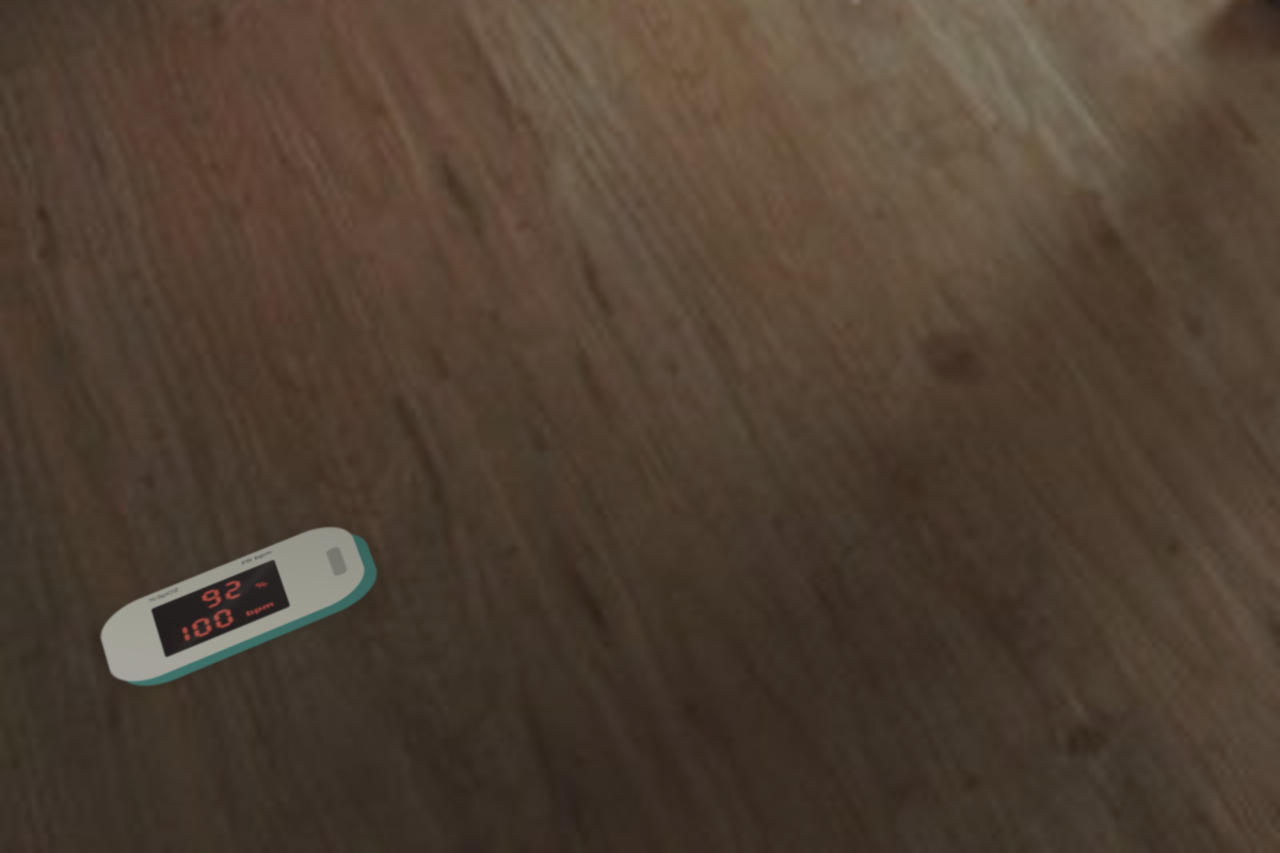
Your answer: 92 %
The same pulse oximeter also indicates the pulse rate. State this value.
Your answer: 100 bpm
